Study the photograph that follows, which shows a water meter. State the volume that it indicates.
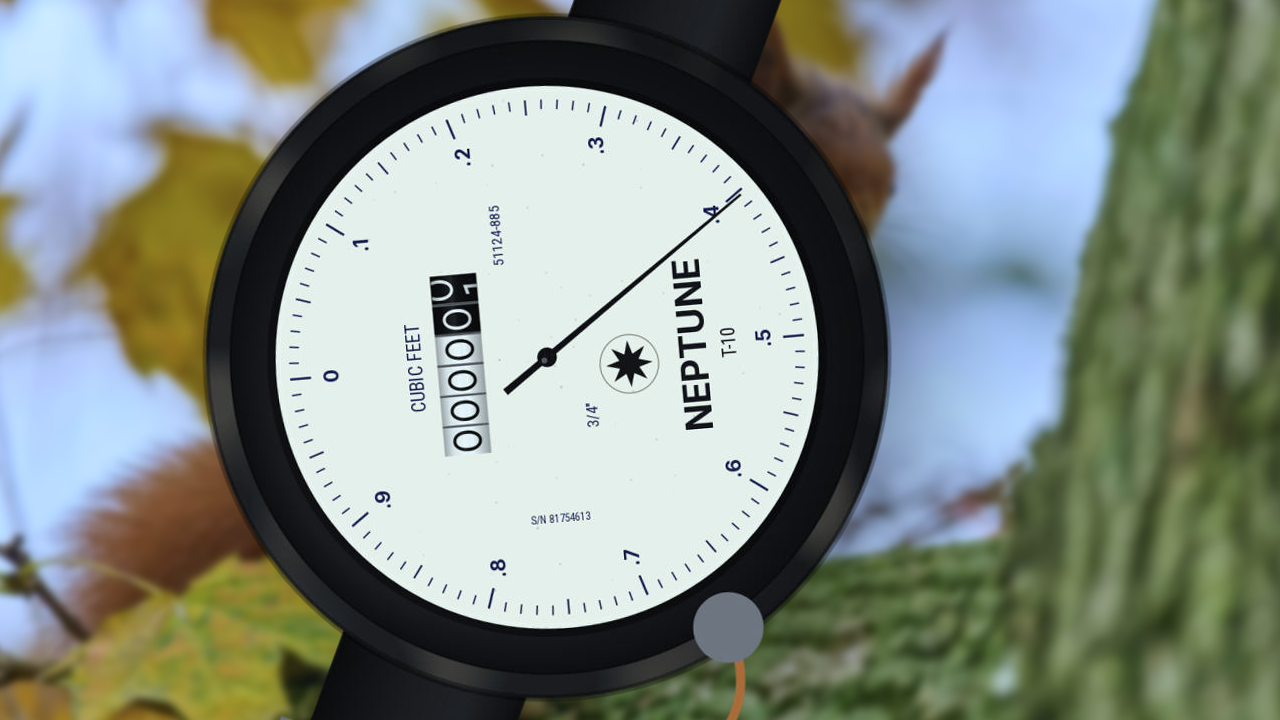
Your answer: 0.40 ft³
